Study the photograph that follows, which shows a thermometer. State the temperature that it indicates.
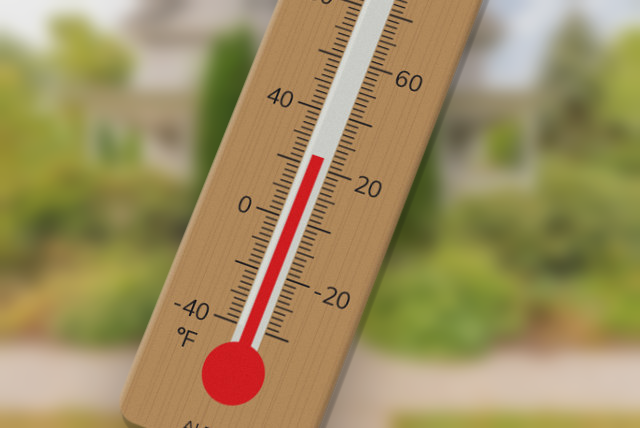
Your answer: 24 °F
